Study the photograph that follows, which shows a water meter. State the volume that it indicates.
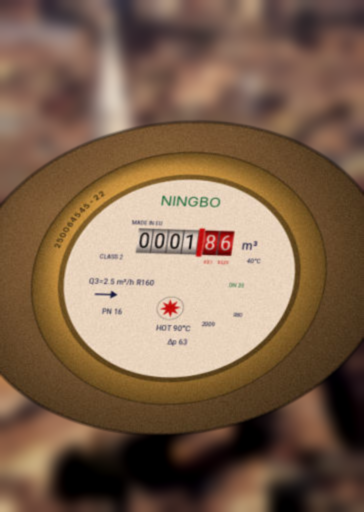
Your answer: 1.86 m³
